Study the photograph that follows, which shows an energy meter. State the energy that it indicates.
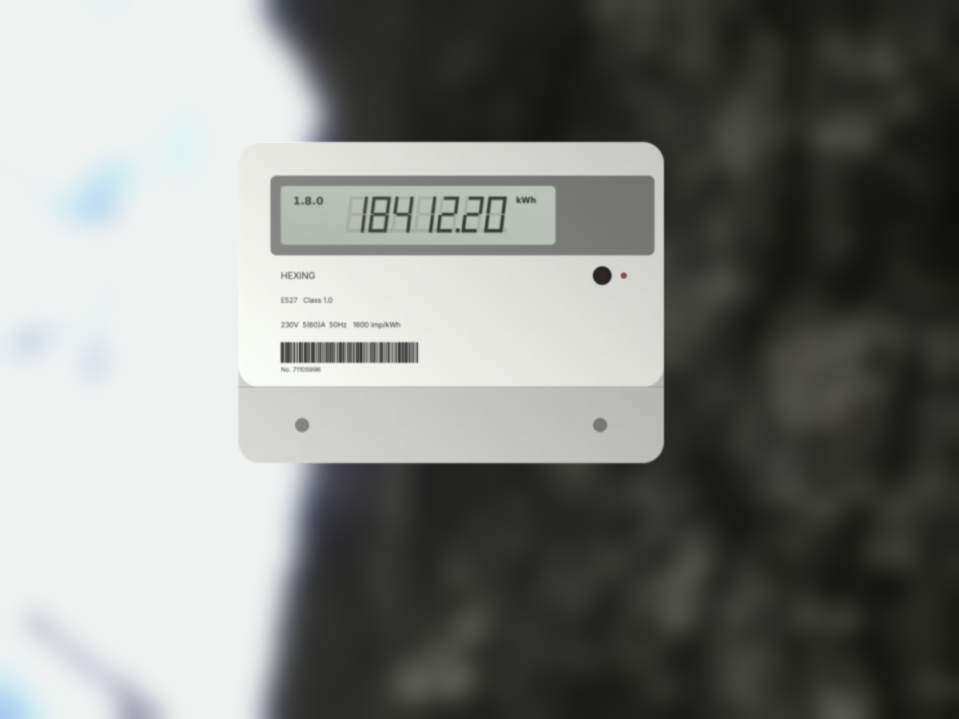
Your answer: 18412.20 kWh
